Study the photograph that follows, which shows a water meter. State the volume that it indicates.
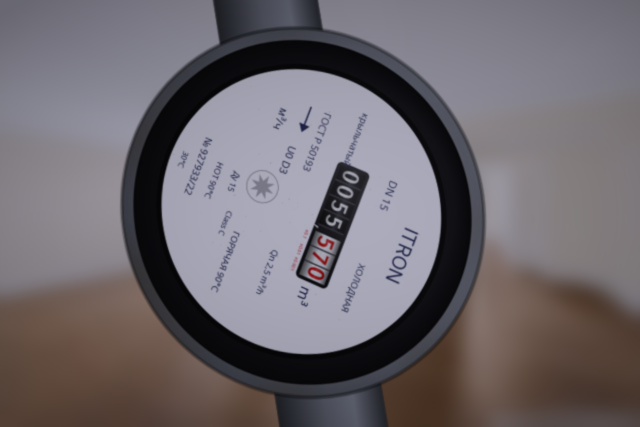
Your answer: 55.570 m³
